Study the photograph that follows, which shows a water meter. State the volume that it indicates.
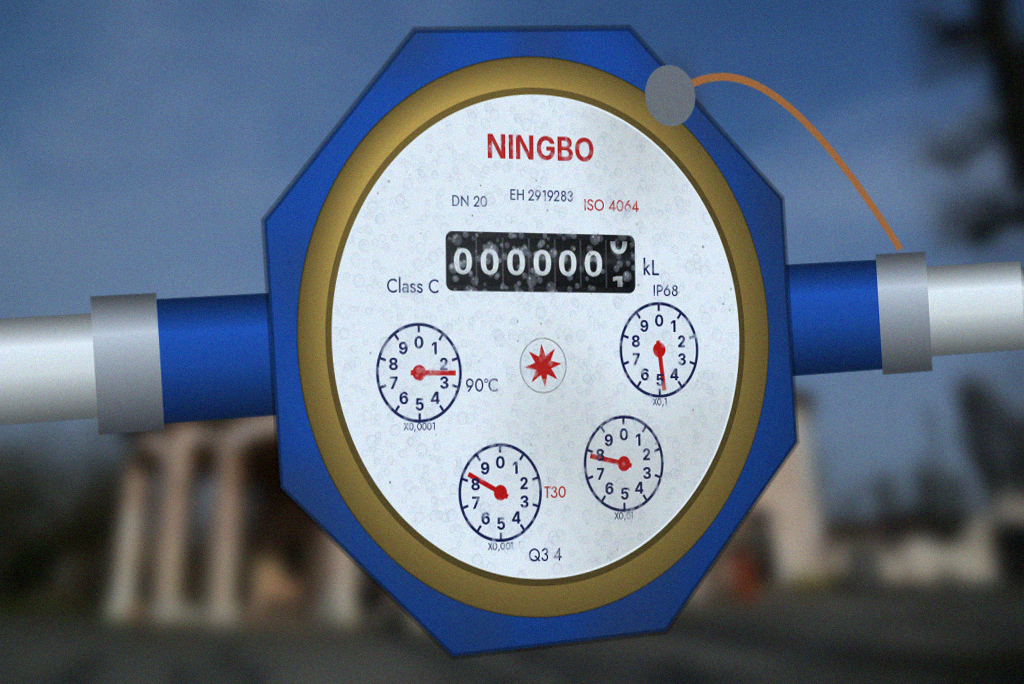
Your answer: 0.4782 kL
